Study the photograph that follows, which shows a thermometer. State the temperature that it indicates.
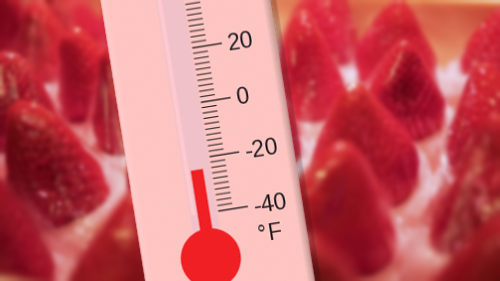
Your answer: -24 °F
